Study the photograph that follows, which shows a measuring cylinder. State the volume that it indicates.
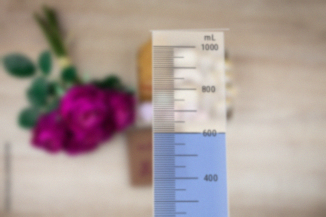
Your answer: 600 mL
